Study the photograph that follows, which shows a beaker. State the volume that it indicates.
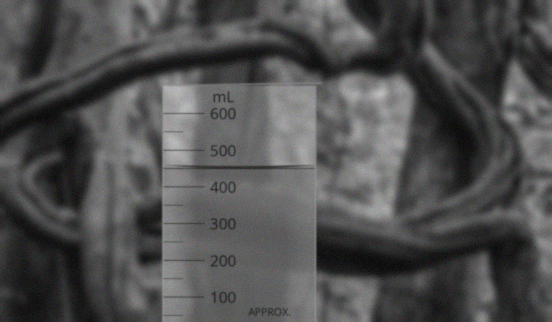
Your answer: 450 mL
